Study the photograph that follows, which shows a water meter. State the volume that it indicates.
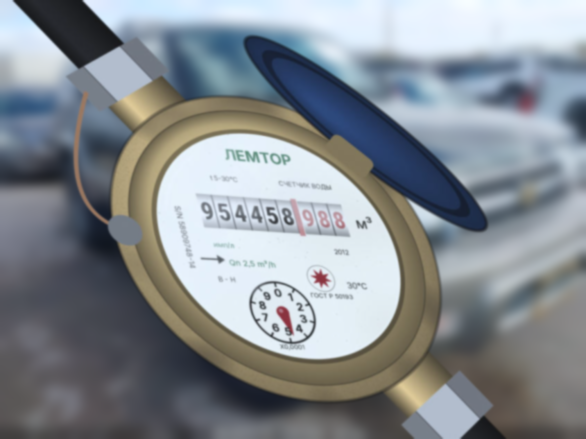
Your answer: 954458.9884 m³
